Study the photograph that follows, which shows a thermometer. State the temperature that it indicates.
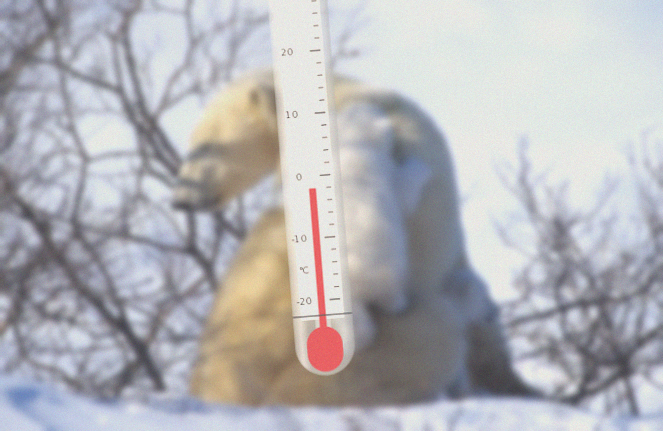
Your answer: -2 °C
